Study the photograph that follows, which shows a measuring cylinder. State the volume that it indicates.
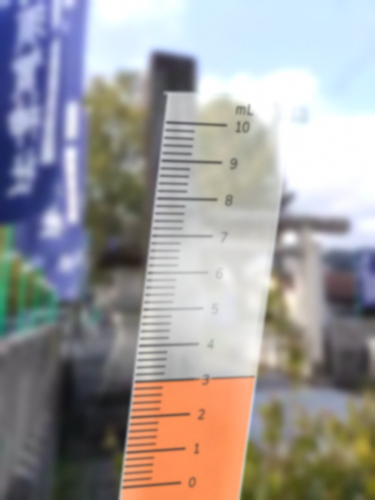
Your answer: 3 mL
